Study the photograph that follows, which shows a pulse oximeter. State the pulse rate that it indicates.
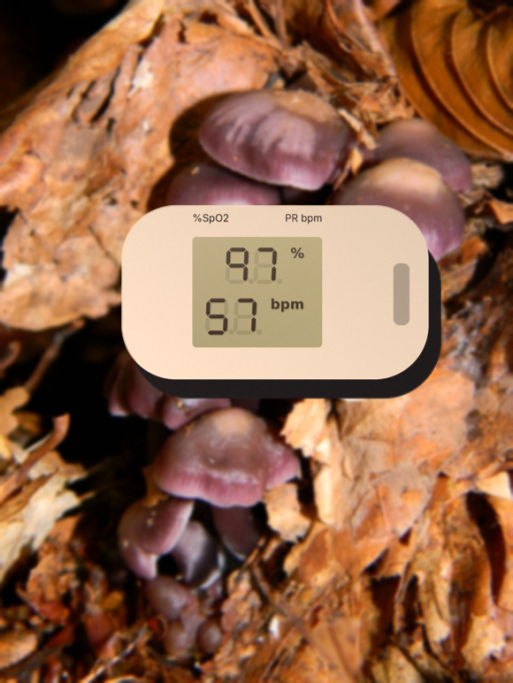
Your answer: 57 bpm
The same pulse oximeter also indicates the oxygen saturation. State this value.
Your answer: 97 %
